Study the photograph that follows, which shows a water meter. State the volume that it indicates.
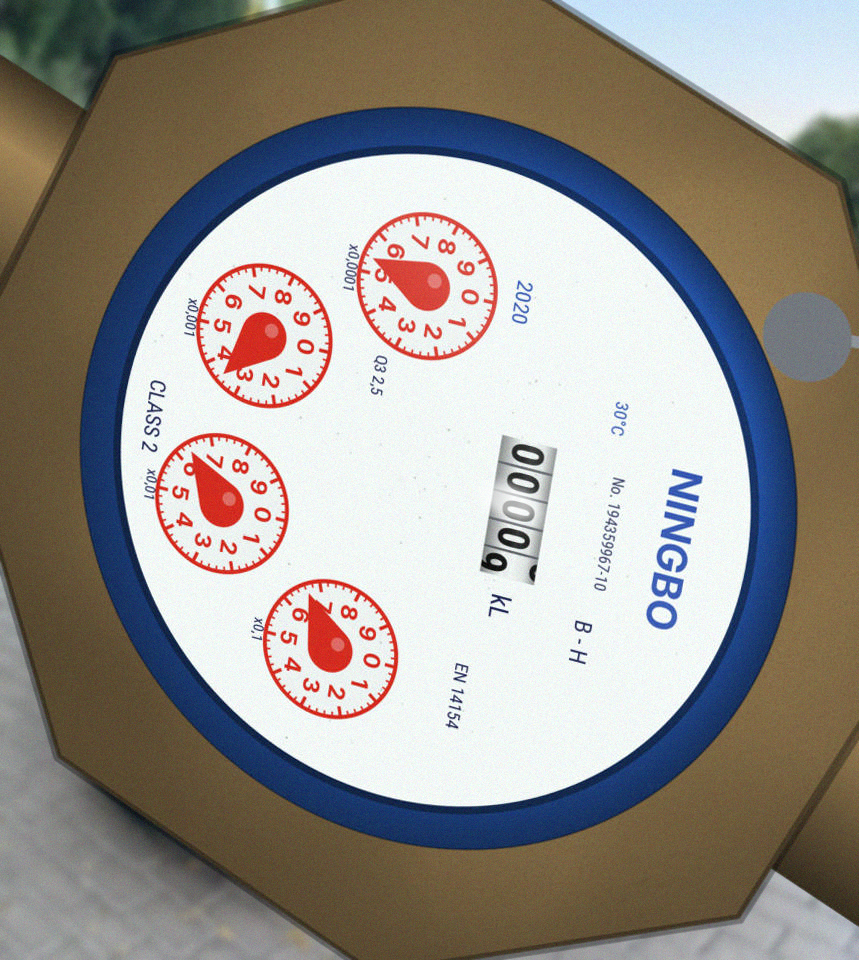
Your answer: 8.6635 kL
